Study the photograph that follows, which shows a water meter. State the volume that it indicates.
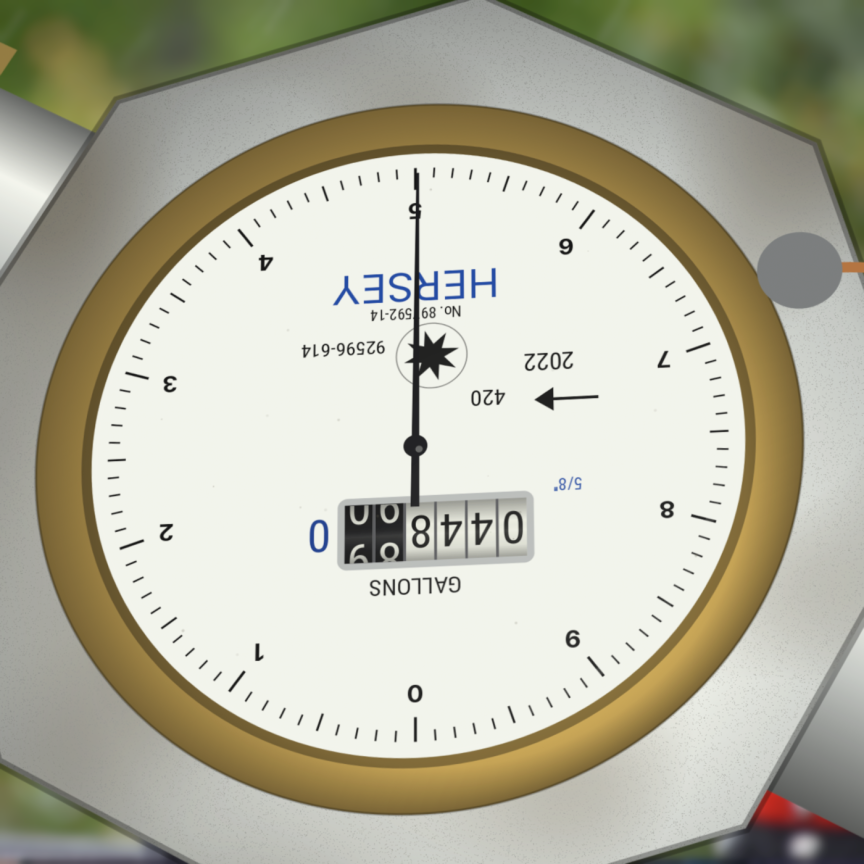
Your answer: 448895.0 gal
